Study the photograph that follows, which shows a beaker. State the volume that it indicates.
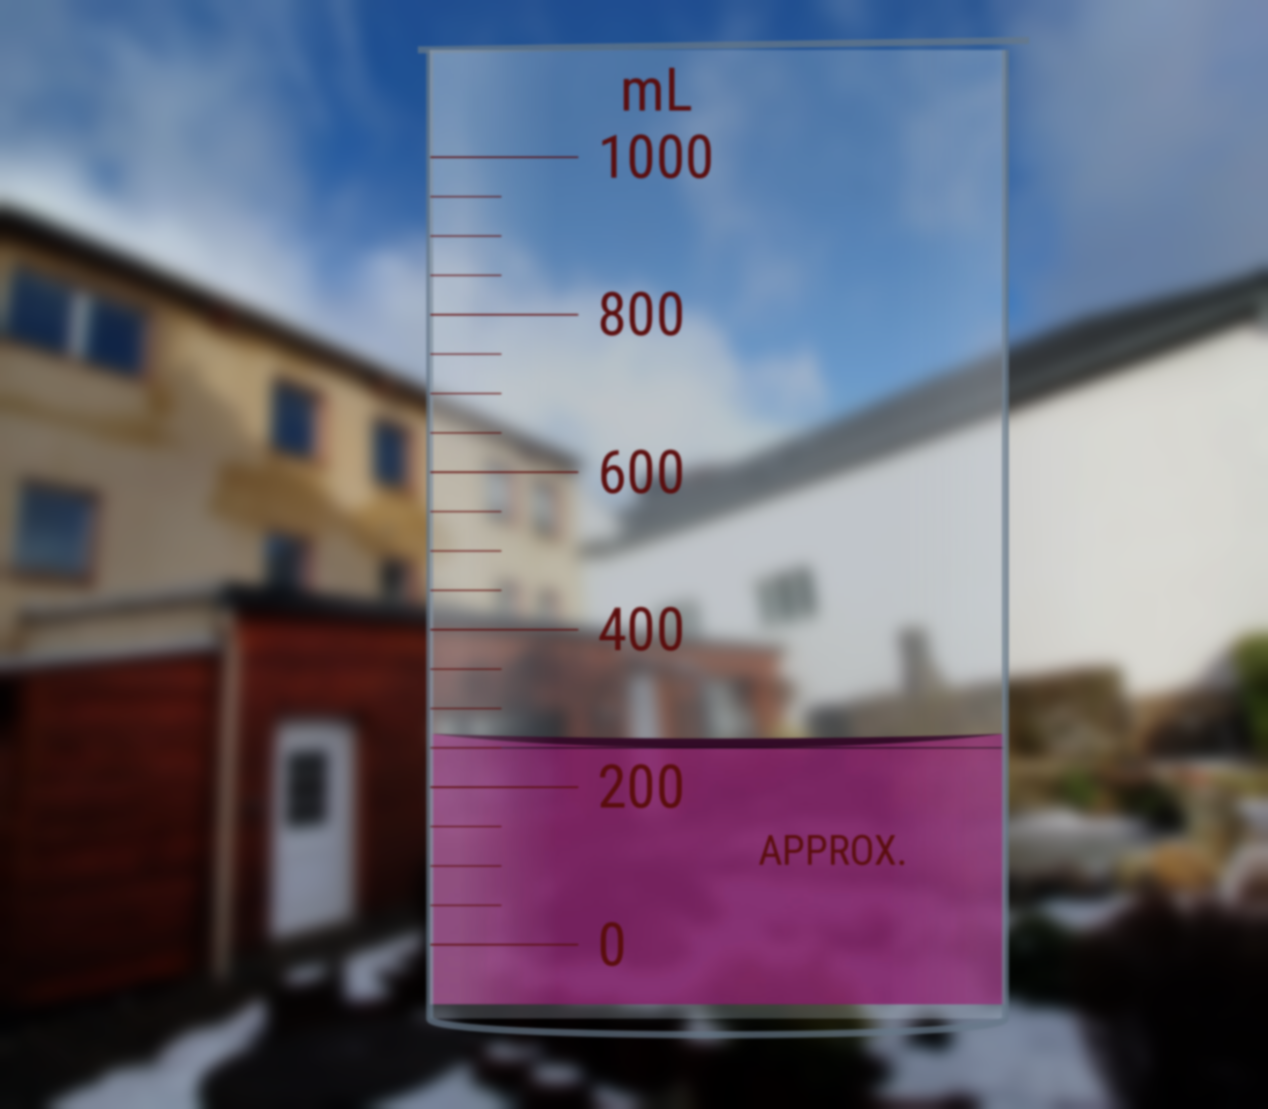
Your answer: 250 mL
